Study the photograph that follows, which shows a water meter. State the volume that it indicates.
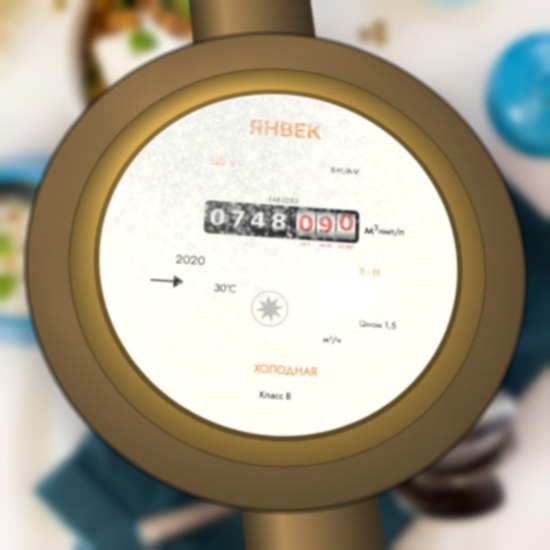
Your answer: 748.090 m³
